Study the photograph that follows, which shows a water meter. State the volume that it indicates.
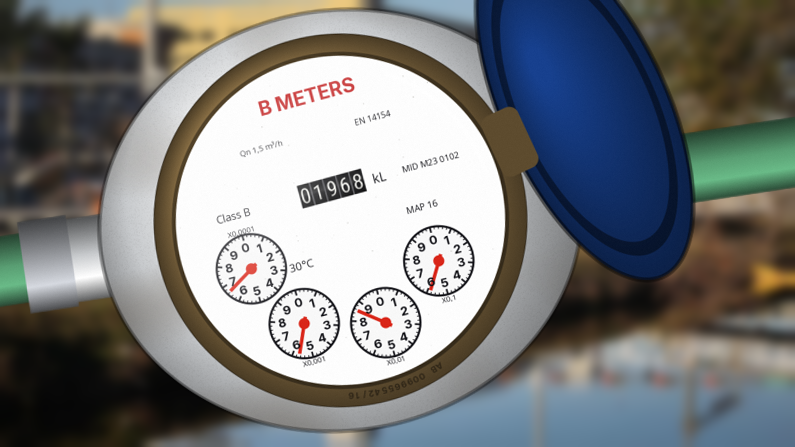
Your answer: 1968.5856 kL
